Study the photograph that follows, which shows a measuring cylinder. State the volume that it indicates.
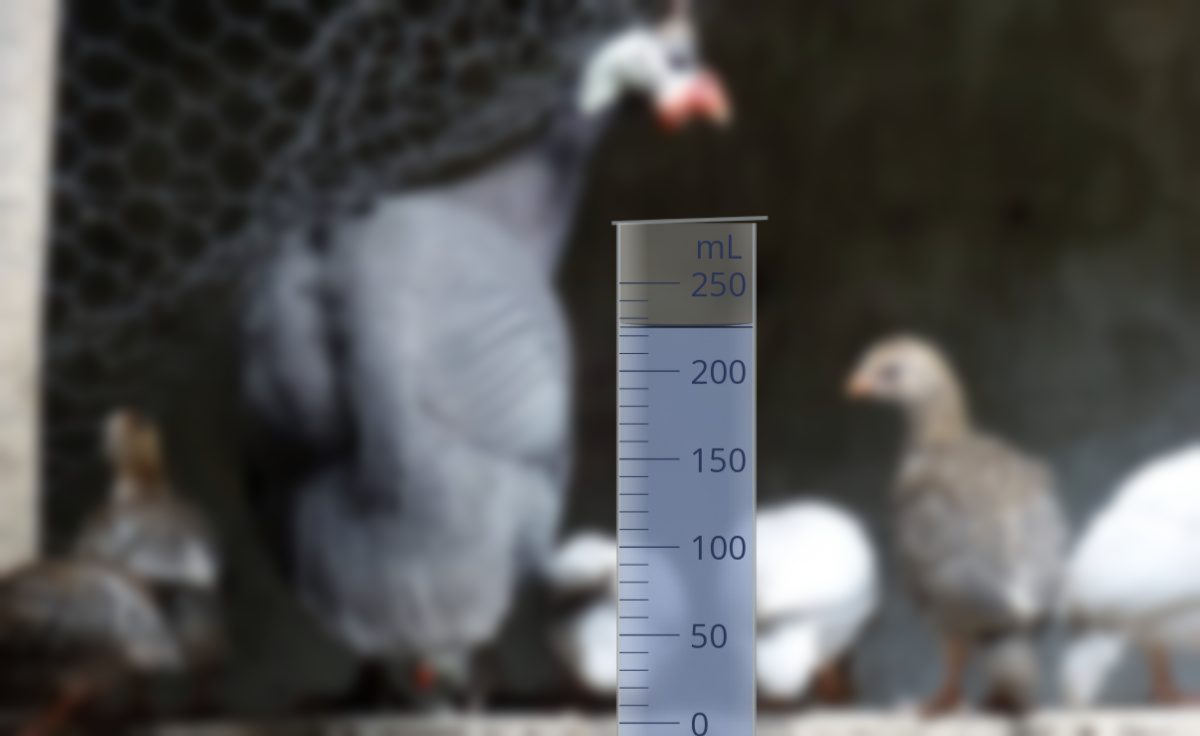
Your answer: 225 mL
